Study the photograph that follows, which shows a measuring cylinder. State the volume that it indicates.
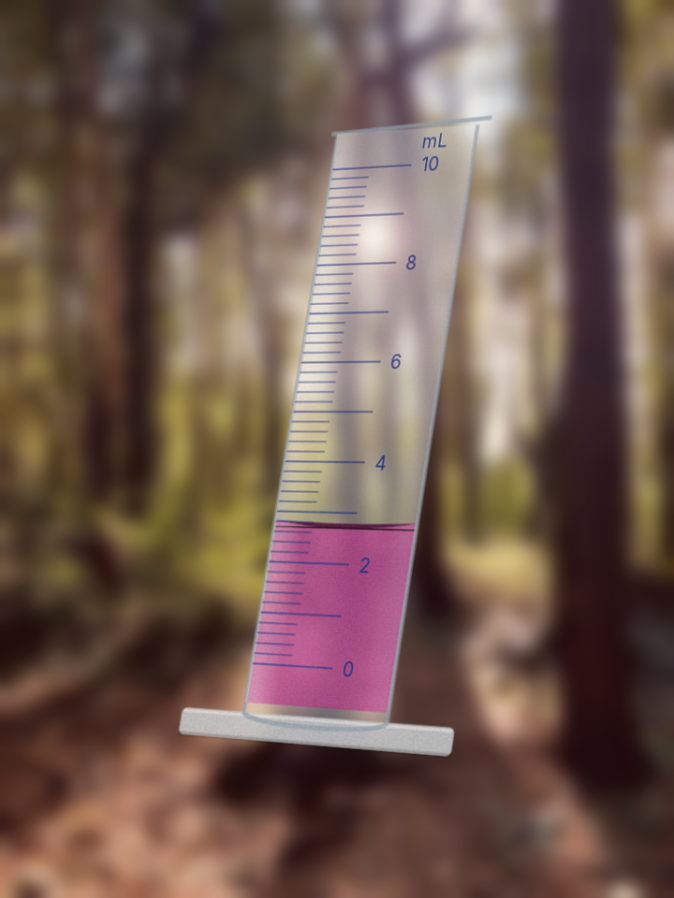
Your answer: 2.7 mL
